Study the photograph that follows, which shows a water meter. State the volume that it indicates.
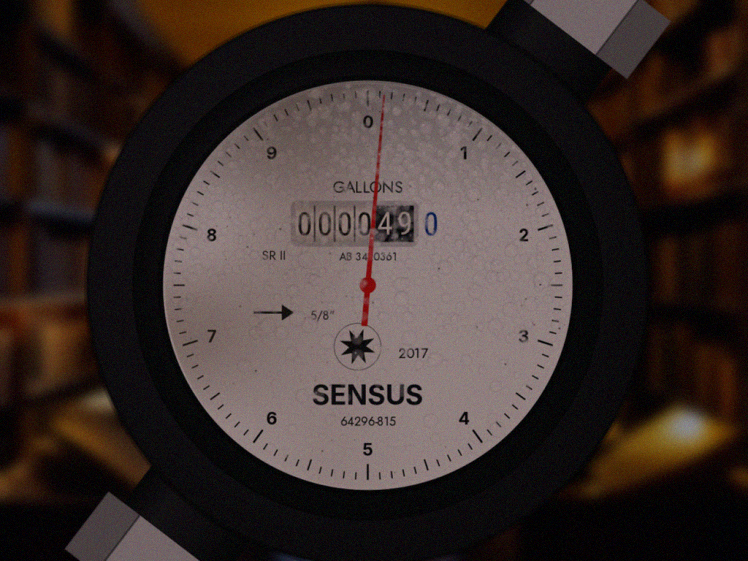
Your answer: 490.1 gal
